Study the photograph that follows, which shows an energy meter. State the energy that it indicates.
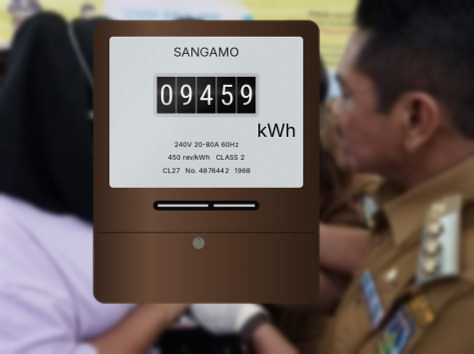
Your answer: 9459 kWh
